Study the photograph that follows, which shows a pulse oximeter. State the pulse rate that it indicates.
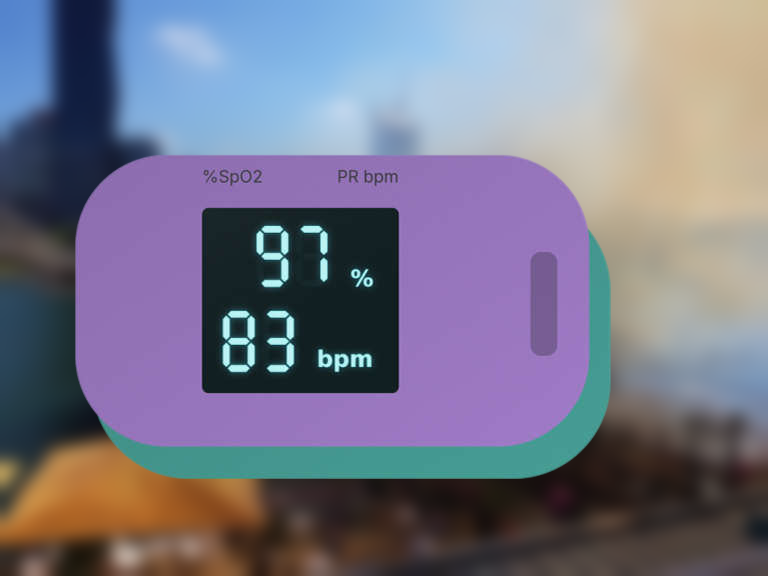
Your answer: 83 bpm
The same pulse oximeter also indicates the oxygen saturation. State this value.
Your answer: 97 %
